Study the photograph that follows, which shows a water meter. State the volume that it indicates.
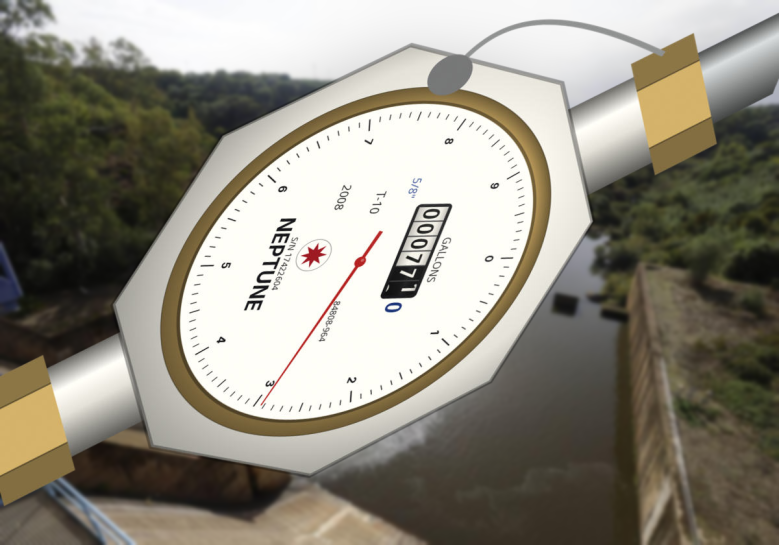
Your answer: 7712.9 gal
